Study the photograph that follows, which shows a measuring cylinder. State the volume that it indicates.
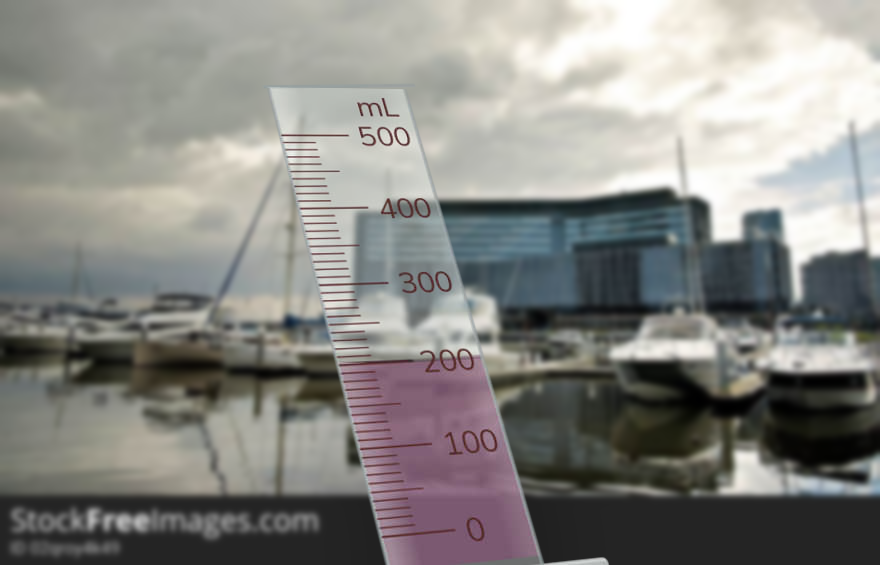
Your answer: 200 mL
